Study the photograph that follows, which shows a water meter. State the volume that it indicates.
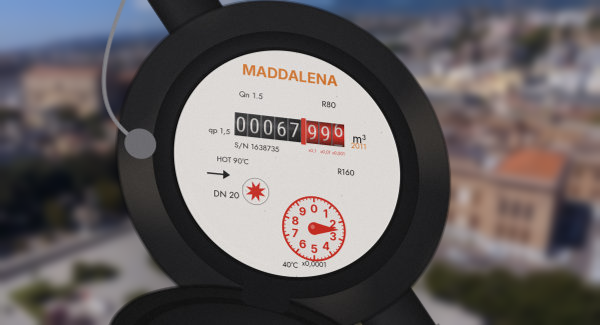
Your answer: 67.9962 m³
